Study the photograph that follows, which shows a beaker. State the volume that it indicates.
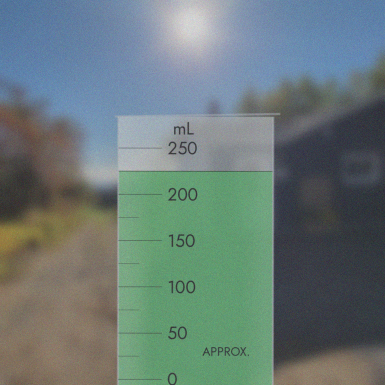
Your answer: 225 mL
